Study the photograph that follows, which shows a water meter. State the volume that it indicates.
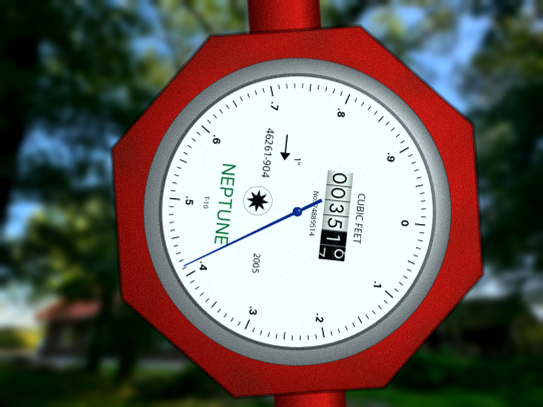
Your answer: 3516.41 ft³
